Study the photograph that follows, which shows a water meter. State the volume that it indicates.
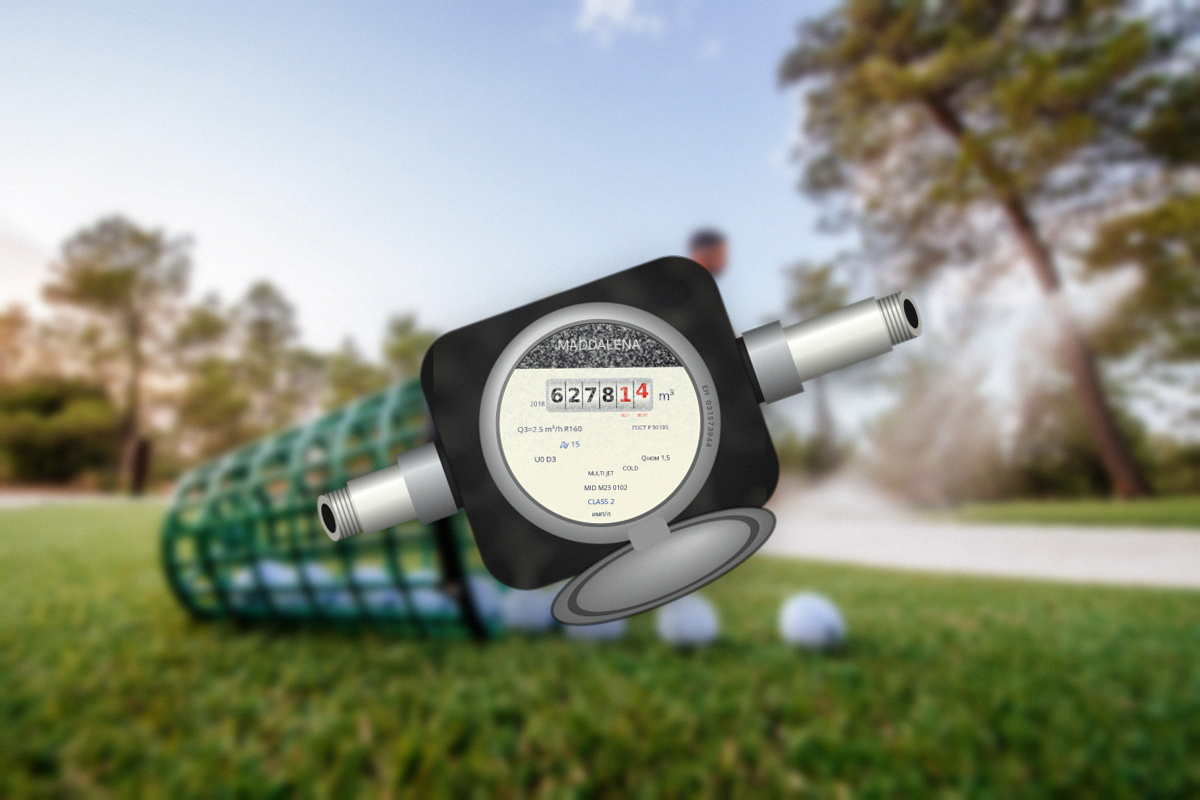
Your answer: 6278.14 m³
